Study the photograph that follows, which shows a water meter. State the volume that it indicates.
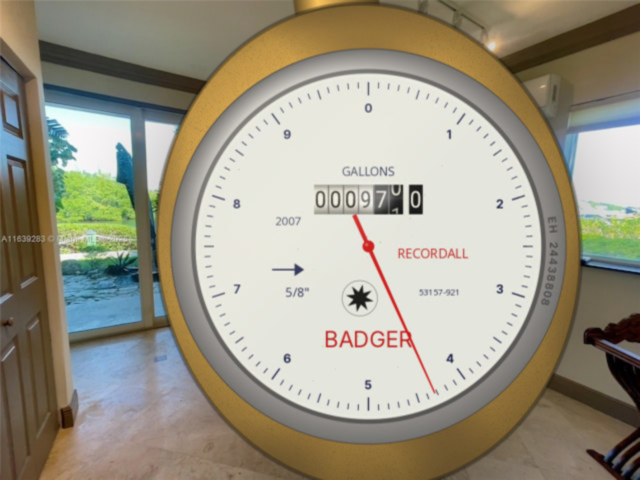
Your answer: 9704.3 gal
